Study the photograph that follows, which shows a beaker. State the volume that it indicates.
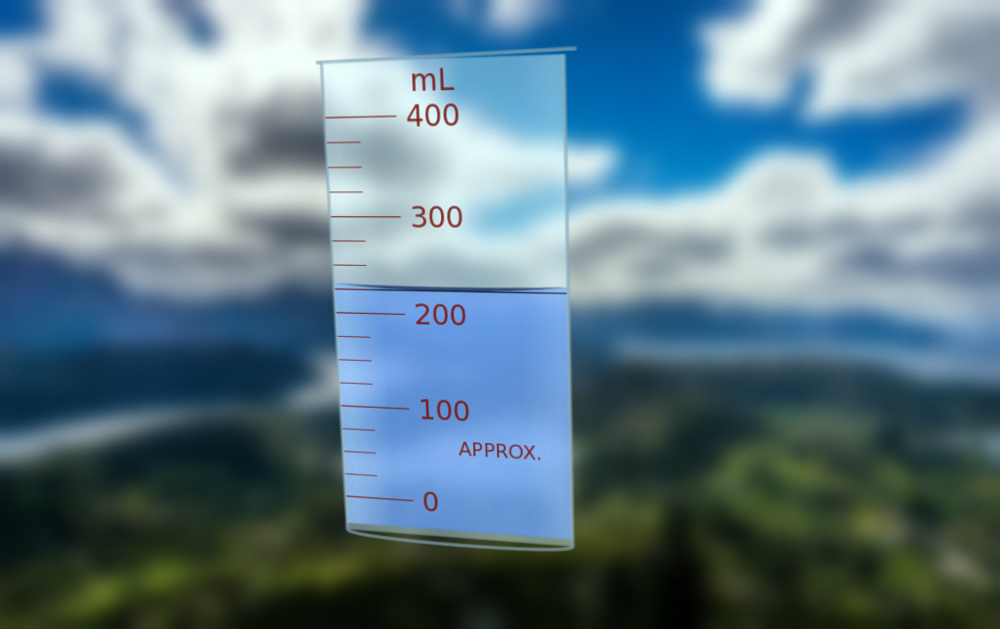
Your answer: 225 mL
